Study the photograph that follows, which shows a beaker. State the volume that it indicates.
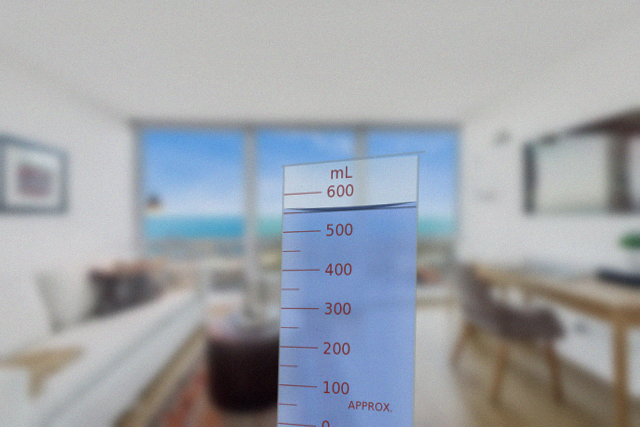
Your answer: 550 mL
